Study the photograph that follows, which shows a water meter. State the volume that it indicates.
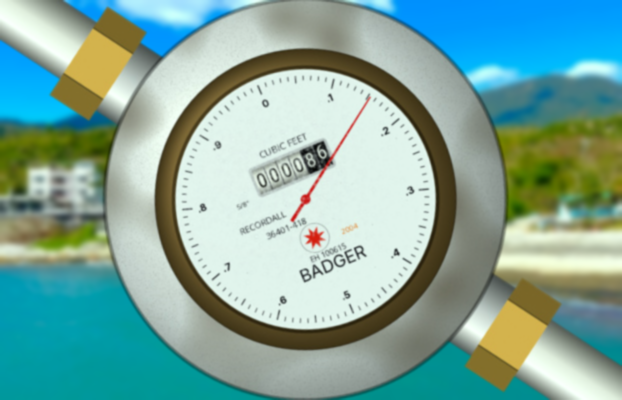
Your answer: 86.15 ft³
